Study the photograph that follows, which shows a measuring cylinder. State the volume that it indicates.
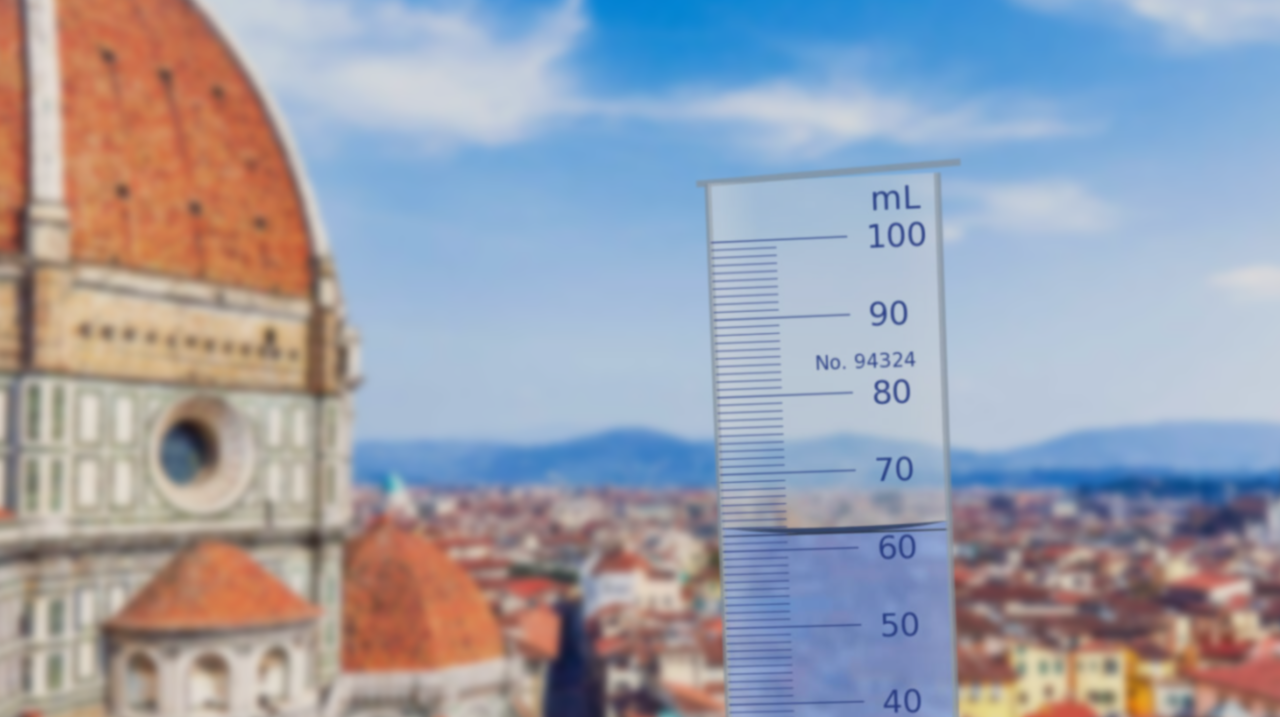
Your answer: 62 mL
